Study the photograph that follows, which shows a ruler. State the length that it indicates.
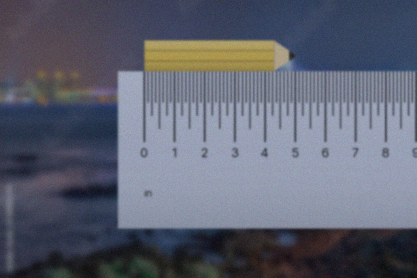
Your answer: 5 in
